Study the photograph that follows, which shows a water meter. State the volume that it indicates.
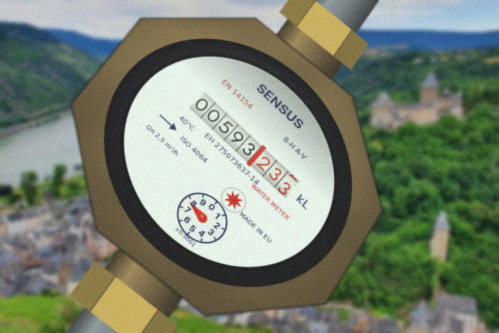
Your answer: 593.2327 kL
